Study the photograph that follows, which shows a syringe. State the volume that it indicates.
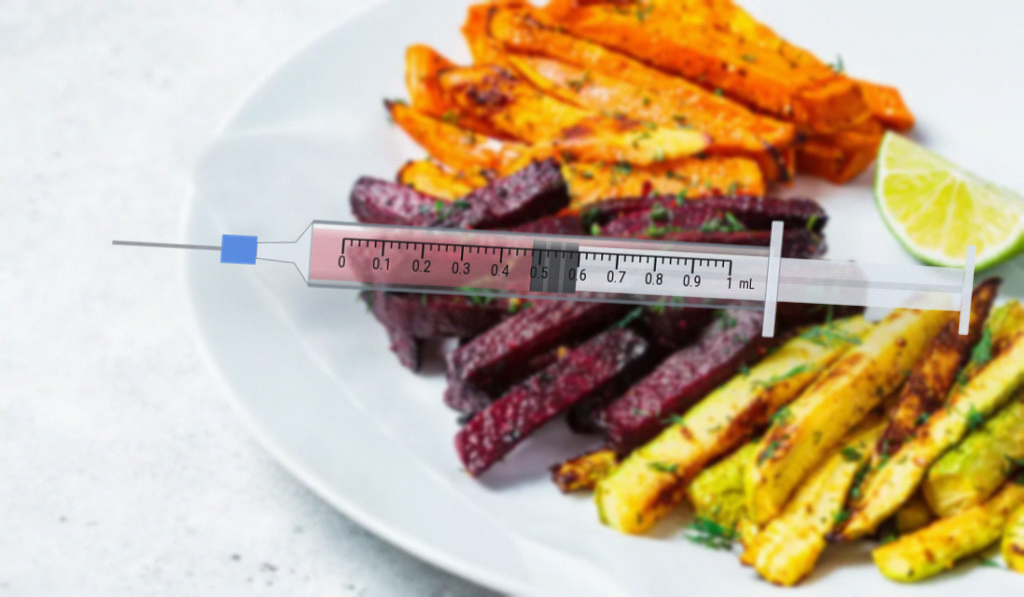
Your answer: 0.48 mL
